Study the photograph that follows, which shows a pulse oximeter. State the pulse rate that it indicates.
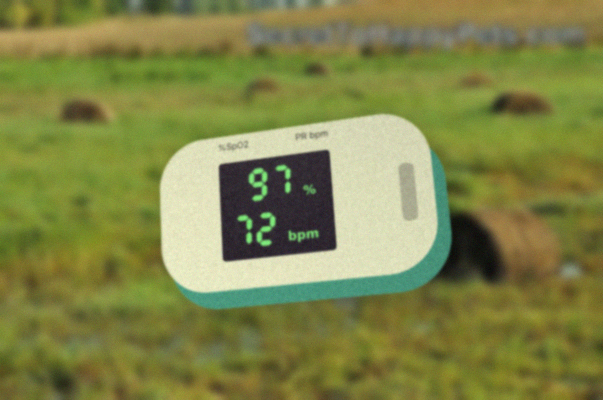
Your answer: 72 bpm
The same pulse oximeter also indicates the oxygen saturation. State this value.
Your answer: 97 %
